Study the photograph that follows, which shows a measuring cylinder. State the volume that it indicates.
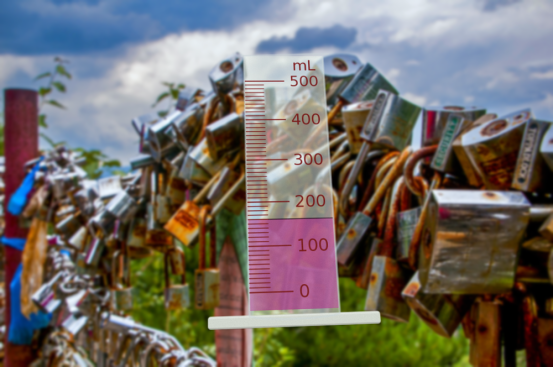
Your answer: 160 mL
